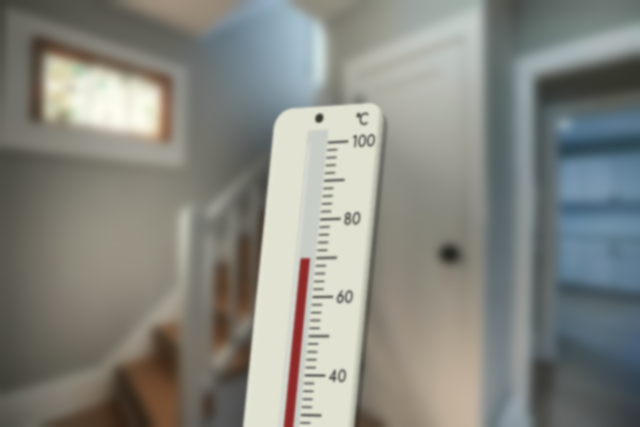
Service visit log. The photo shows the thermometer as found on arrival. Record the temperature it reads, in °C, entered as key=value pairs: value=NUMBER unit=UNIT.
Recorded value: value=70 unit=°C
